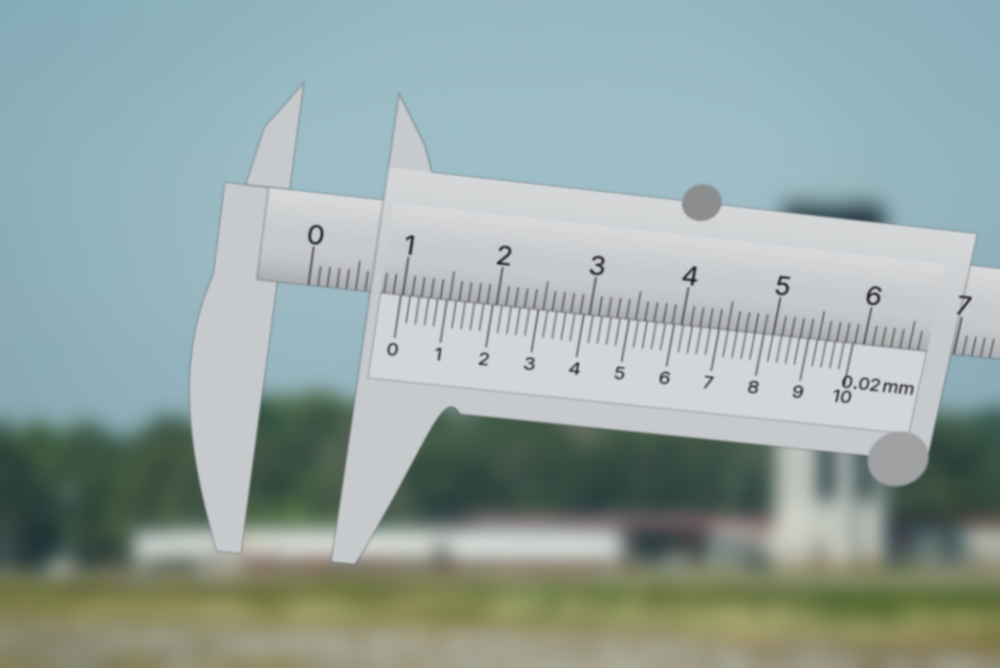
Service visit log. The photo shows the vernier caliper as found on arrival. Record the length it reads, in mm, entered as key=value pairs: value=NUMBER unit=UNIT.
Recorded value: value=9.8 unit=mm
